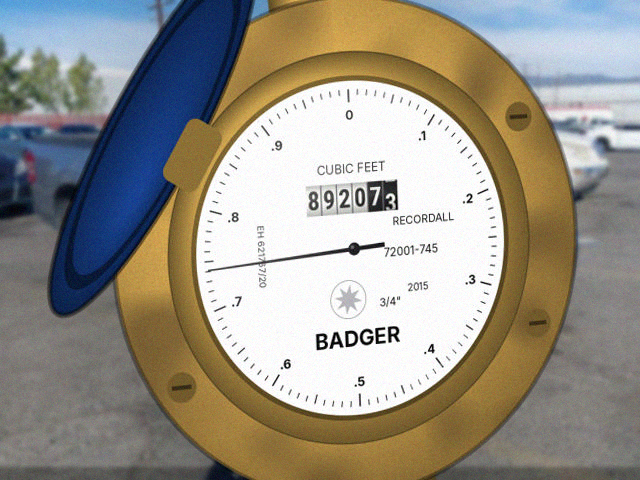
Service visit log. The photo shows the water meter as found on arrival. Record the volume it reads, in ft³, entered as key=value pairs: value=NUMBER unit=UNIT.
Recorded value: value=892072.74 unit=ft³
